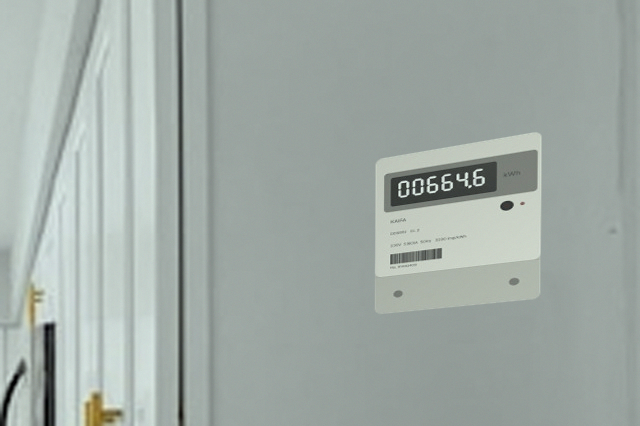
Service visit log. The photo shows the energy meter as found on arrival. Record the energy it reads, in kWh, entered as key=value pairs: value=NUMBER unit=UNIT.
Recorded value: value=664.6 unit=kWh
